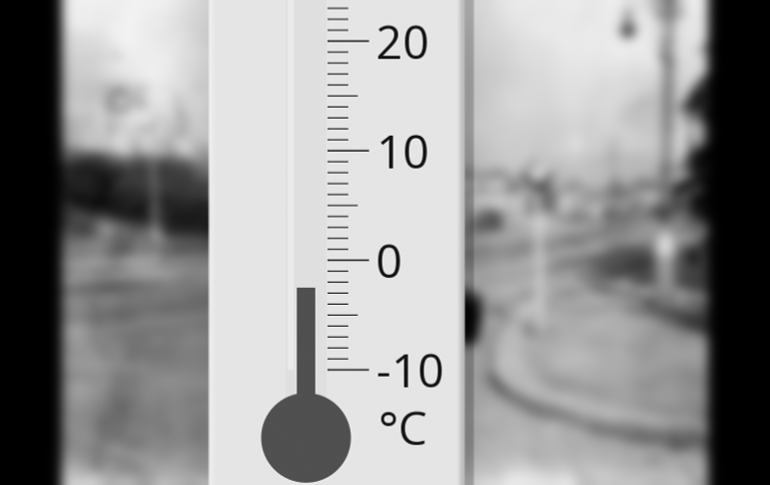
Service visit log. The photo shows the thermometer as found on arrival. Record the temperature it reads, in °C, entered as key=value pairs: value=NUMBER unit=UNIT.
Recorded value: value=-2.5 unit=°C
